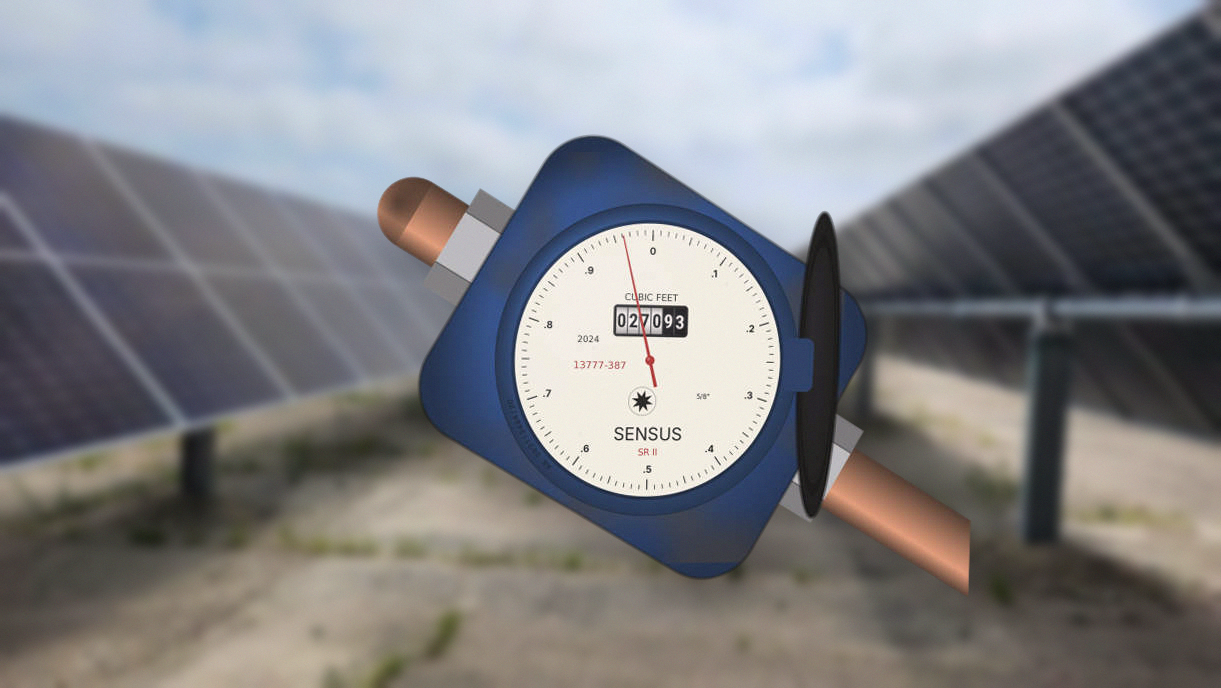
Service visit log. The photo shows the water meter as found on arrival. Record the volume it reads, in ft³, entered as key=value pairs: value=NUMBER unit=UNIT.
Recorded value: value=27092.96 unit=ft³
